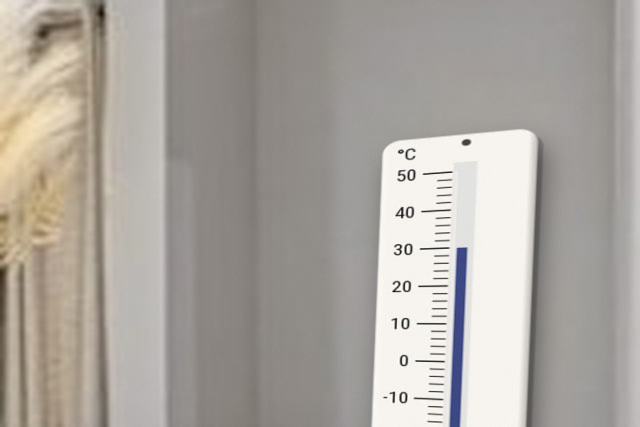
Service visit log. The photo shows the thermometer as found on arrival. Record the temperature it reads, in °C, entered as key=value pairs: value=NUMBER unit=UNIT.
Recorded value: value=30 unit=°C
